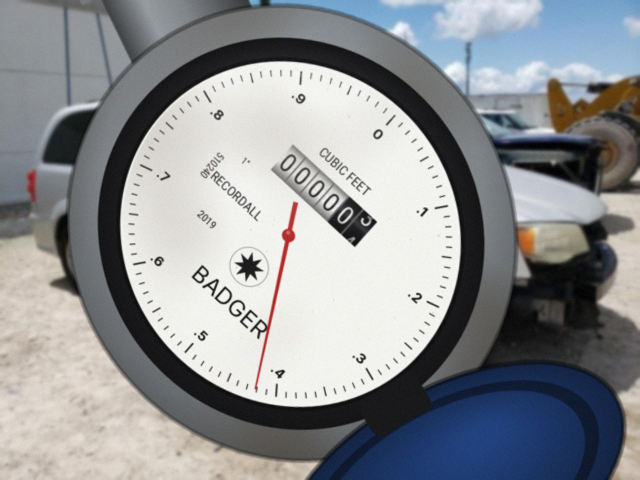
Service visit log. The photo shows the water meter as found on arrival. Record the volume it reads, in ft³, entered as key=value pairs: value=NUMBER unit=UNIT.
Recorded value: value=3.42 unit=ft³
